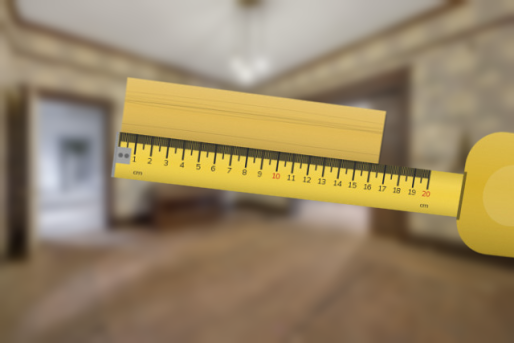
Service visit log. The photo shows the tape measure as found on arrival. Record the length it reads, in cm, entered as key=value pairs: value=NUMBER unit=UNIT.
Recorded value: value=16.5 unit=cm
